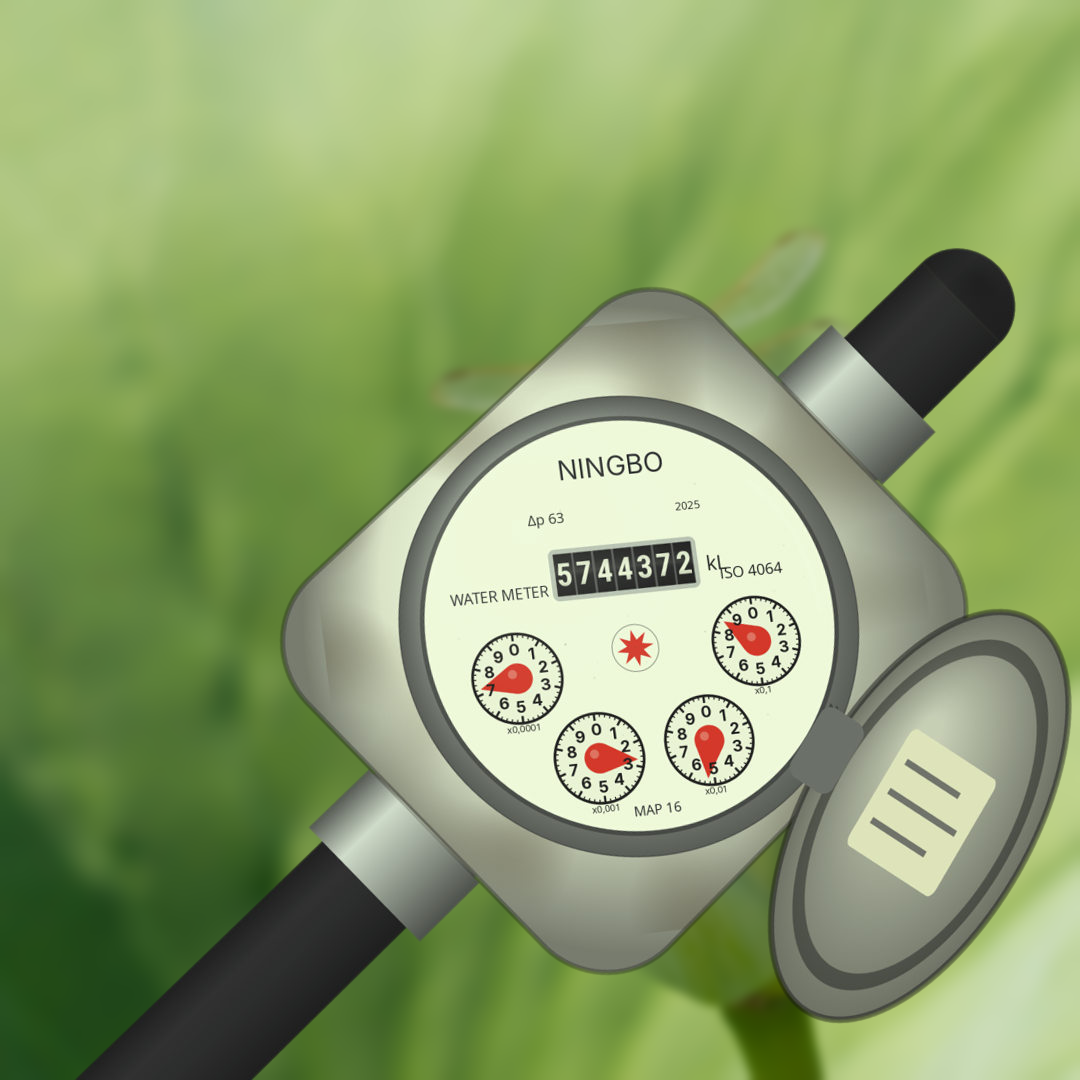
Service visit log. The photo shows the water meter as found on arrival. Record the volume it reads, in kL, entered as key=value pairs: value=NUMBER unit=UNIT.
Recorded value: value=5744372.8527 unit=kL
